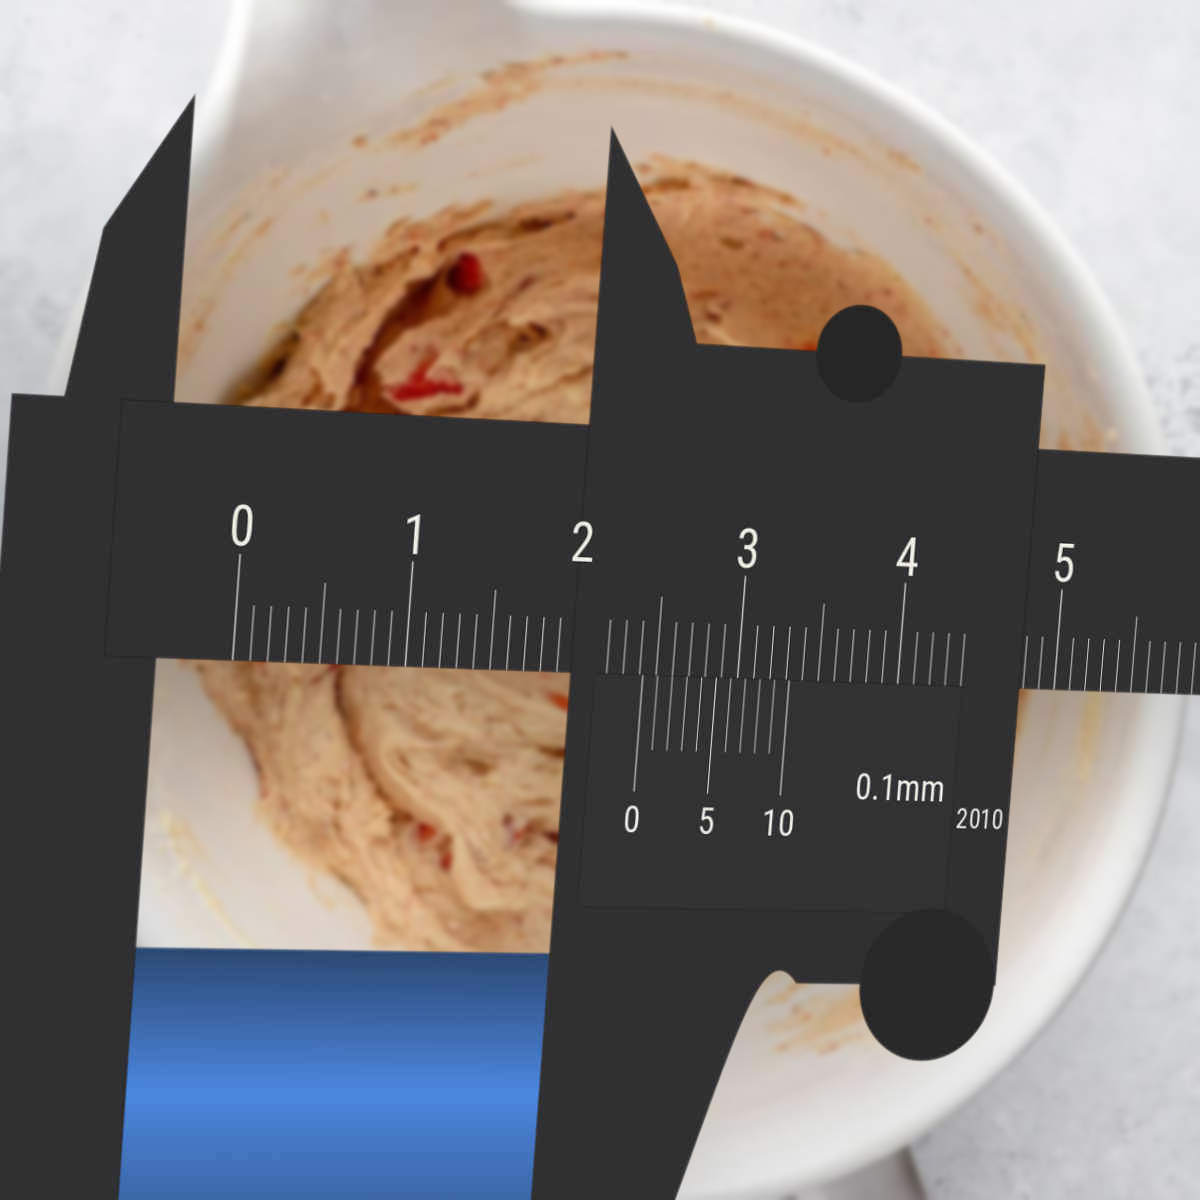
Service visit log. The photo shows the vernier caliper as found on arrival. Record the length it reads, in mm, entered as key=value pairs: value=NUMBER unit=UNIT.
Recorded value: value=24.2 unit=mm
